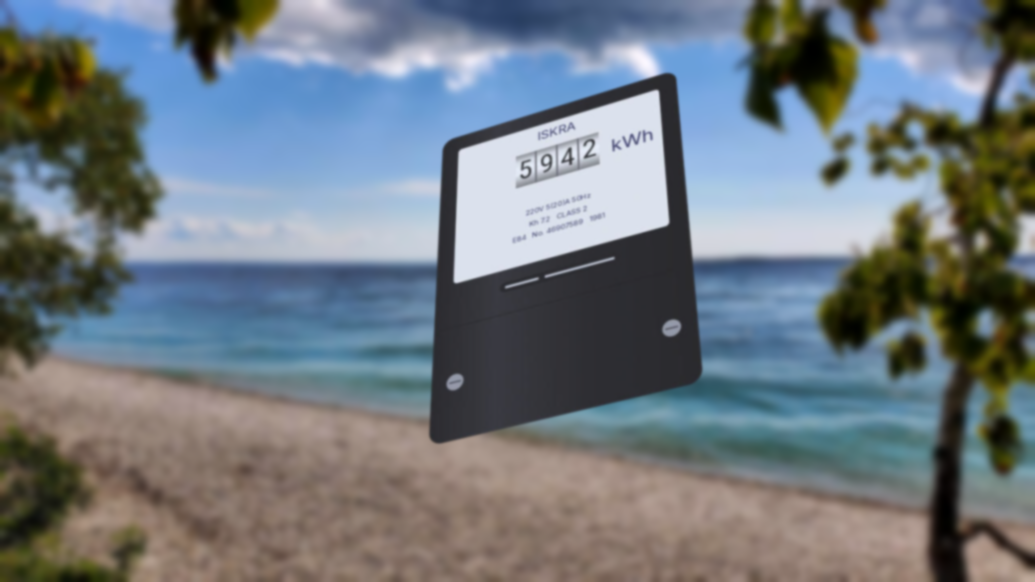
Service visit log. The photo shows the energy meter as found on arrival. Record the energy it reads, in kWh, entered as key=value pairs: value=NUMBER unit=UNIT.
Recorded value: value=5942 unit=kWh
